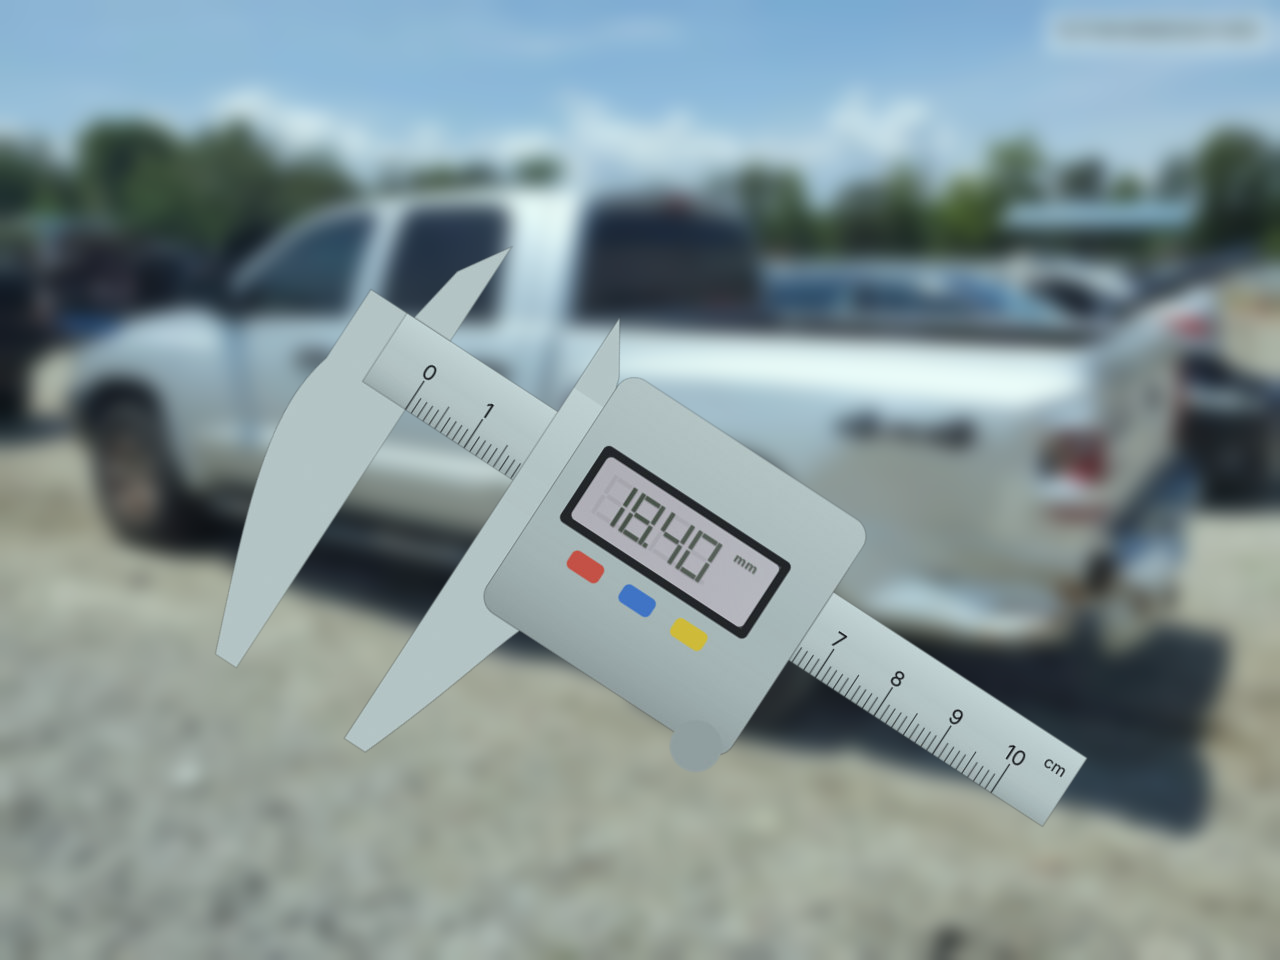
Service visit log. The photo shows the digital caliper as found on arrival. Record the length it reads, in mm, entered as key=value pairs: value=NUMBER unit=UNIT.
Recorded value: value=18.40 unit=mm
